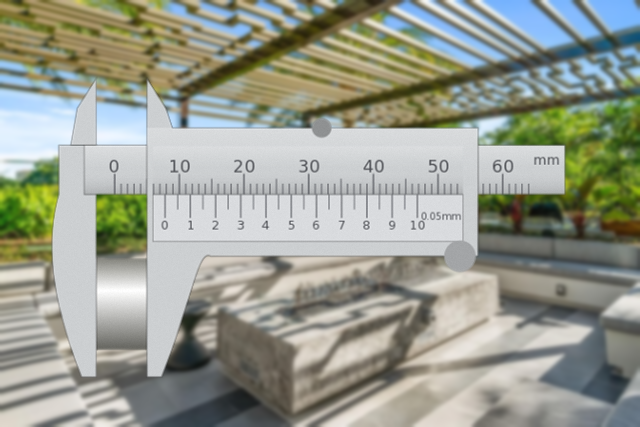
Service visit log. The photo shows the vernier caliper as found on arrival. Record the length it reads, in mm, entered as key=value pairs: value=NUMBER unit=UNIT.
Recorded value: value=7.8 unit=mm
